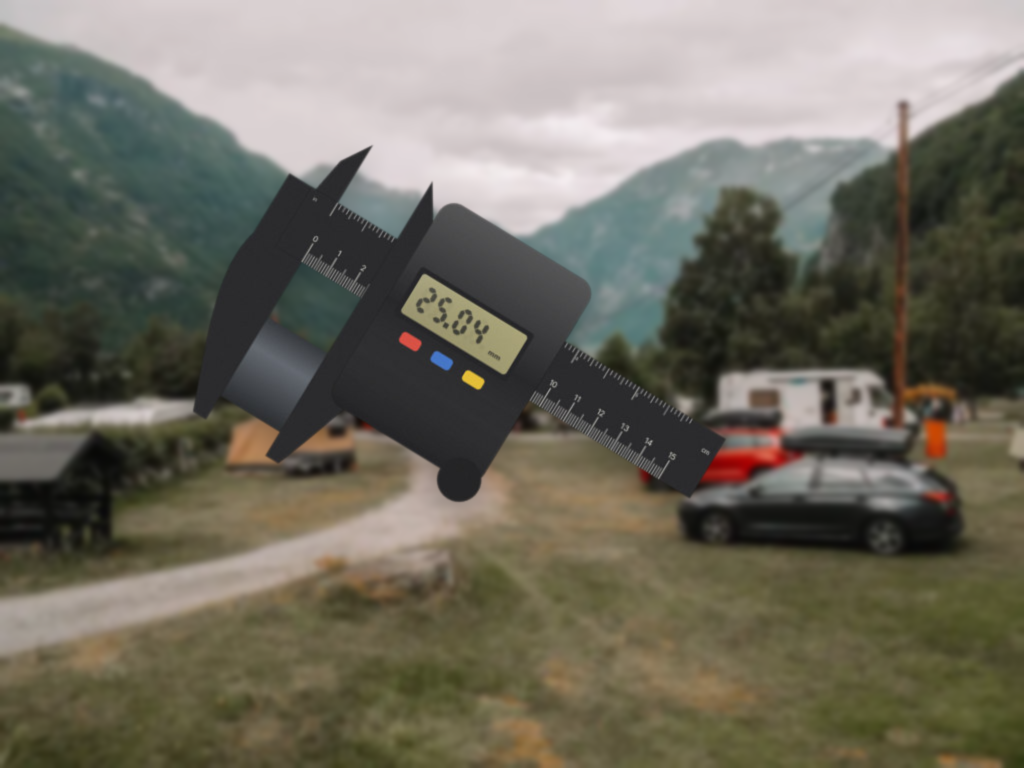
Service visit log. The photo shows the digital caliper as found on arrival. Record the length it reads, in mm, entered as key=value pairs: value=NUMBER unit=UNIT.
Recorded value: value=25.04 unit=mm
